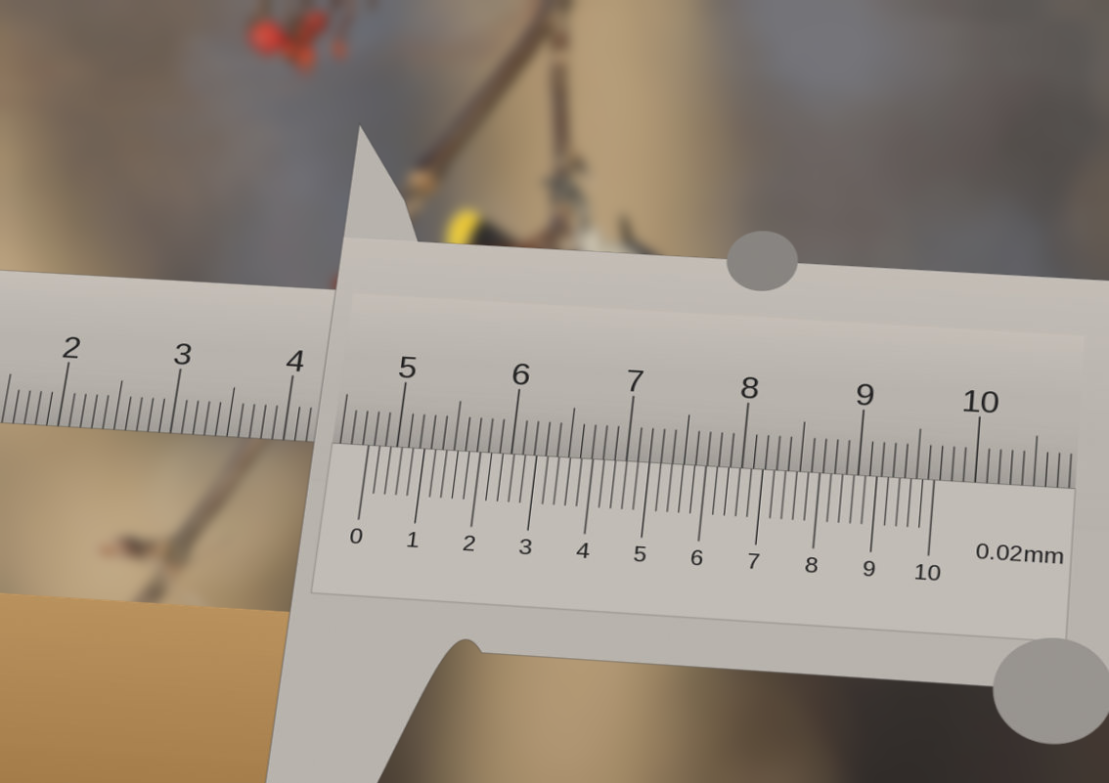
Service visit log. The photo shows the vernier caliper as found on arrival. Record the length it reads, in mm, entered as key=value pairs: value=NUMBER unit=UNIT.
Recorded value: value=47.5 unit=mm
